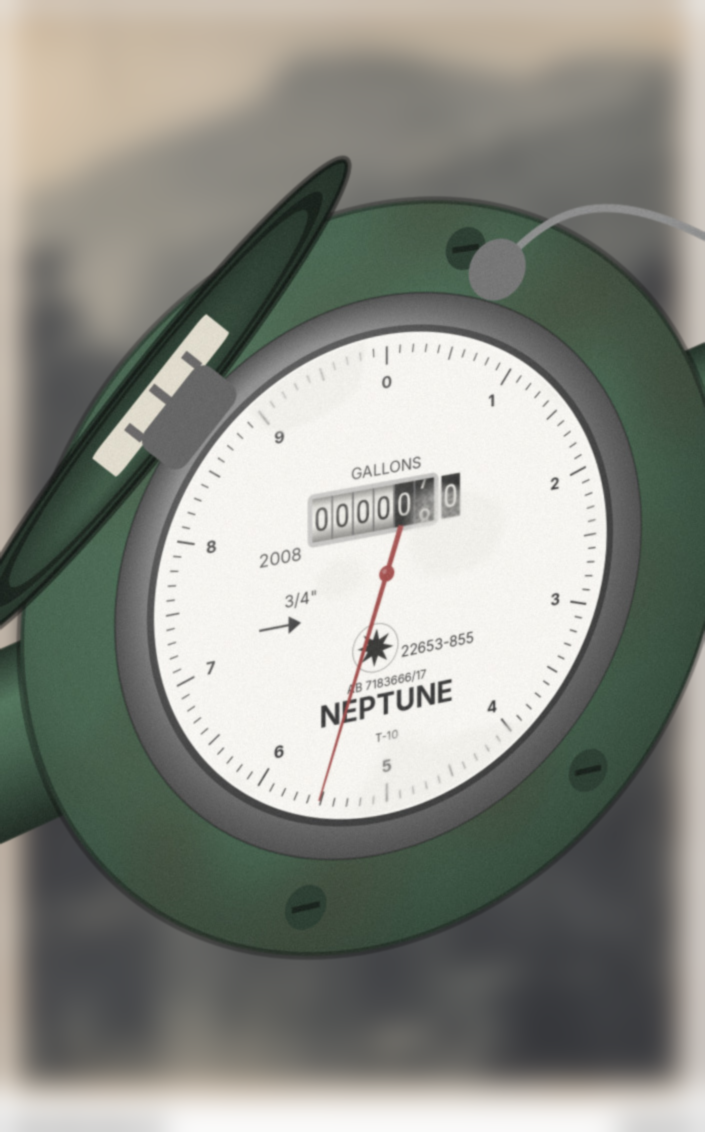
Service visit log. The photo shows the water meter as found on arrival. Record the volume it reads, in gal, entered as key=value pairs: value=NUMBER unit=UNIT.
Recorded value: value=75.5 unit=gal
